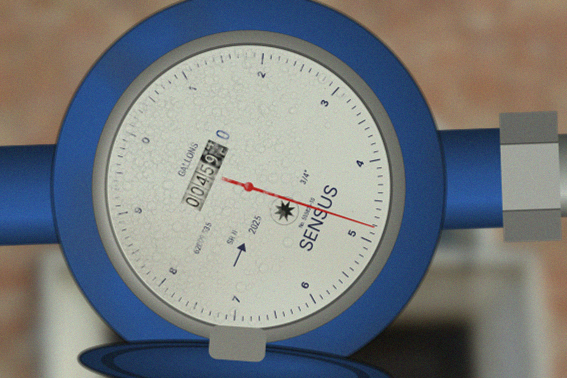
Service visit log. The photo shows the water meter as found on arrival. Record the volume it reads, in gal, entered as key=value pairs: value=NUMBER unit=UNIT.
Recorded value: value=45944.8 unit=gal
